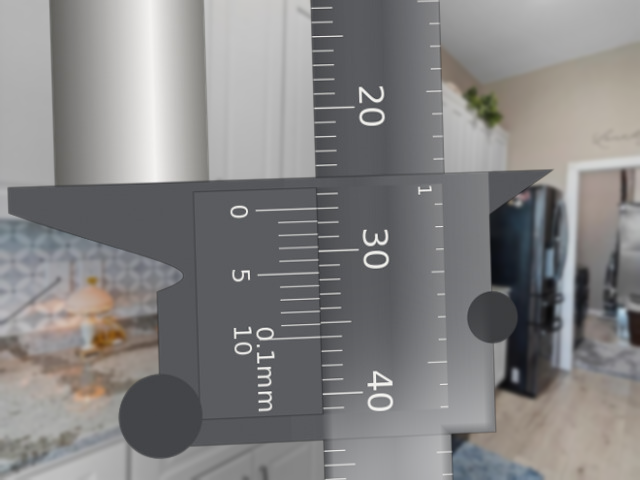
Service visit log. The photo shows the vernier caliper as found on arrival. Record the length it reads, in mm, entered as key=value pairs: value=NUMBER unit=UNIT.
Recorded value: value=27.0 unit=mm
